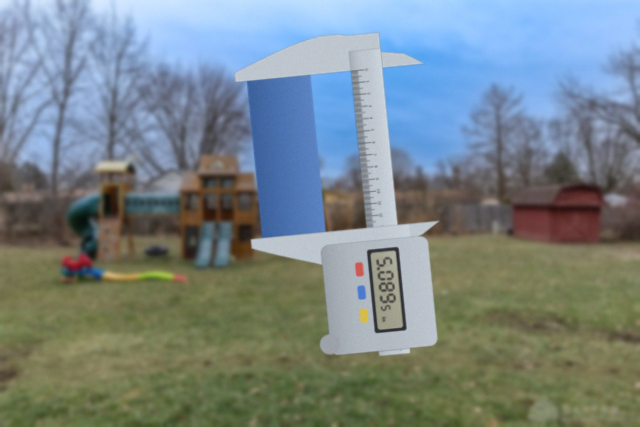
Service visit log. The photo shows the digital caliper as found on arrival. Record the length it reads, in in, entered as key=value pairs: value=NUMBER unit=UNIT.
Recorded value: value=5.0895 unit=in
